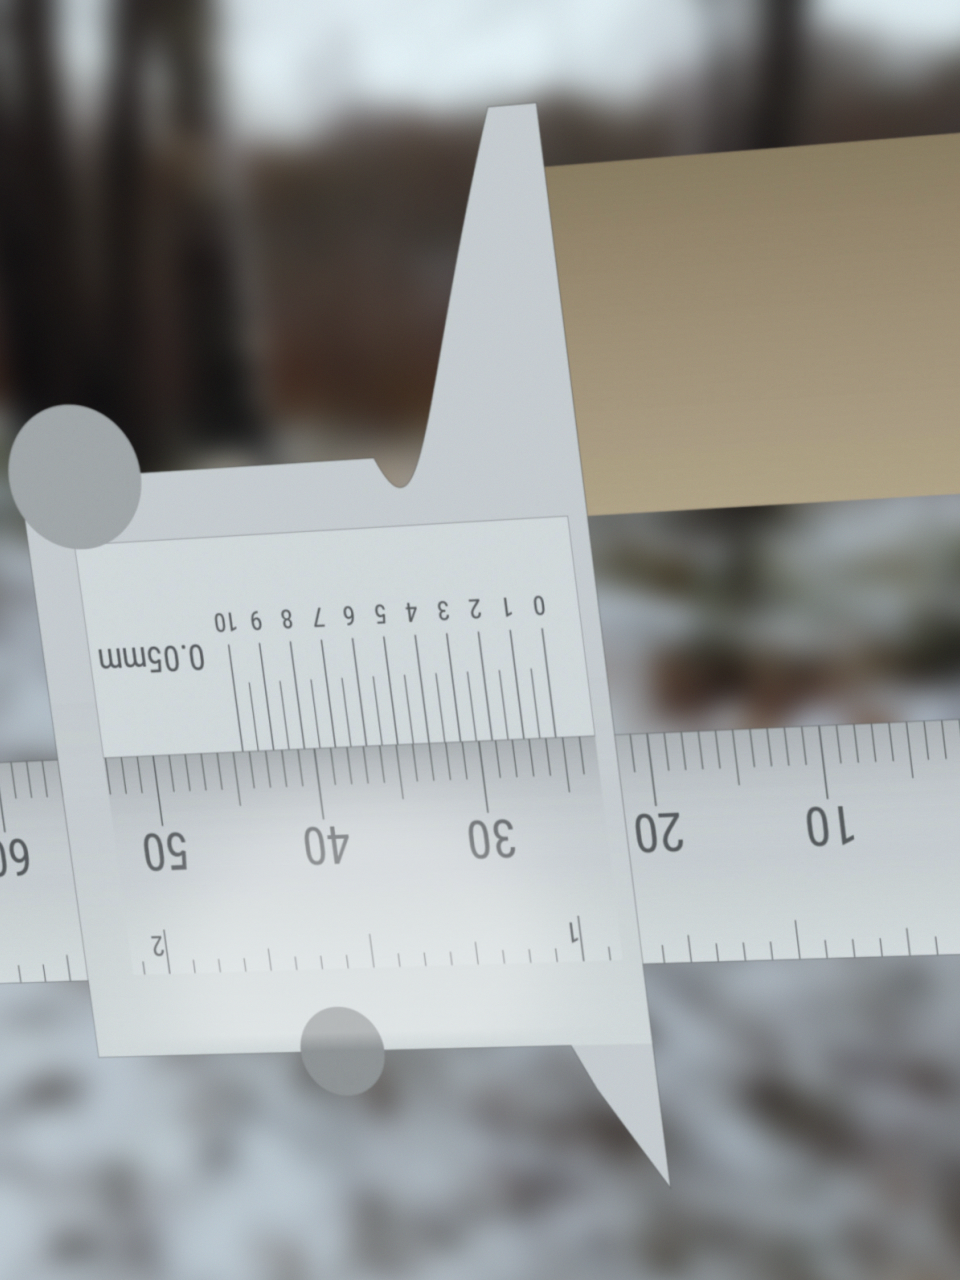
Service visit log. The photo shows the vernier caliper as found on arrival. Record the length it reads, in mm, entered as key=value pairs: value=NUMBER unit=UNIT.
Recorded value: value=25.4 unit=mm
